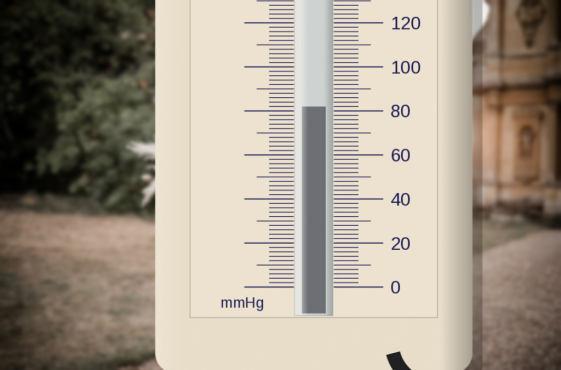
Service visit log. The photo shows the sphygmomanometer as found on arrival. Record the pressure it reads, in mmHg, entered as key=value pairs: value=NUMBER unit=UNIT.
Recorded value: value=82 unit=mmHg
